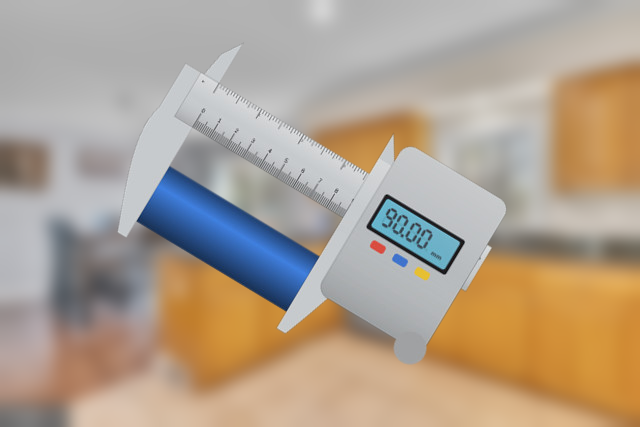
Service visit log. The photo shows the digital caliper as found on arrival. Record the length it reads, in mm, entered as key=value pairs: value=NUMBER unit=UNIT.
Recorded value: value=90.00 unit=mm
